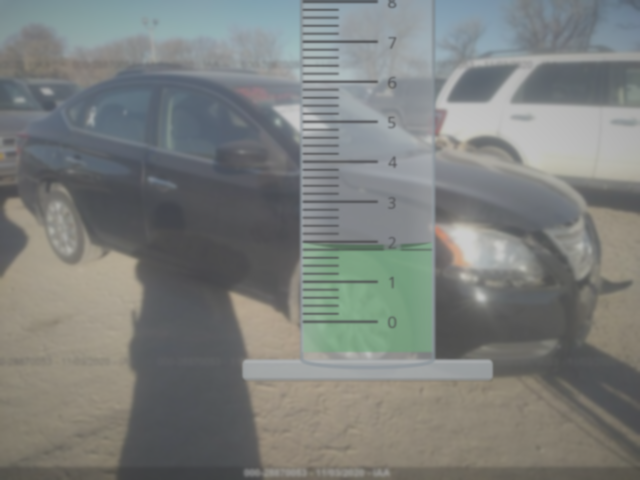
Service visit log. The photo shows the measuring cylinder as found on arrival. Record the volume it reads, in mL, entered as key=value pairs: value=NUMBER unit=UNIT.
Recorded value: value=1.8 unit=mL
